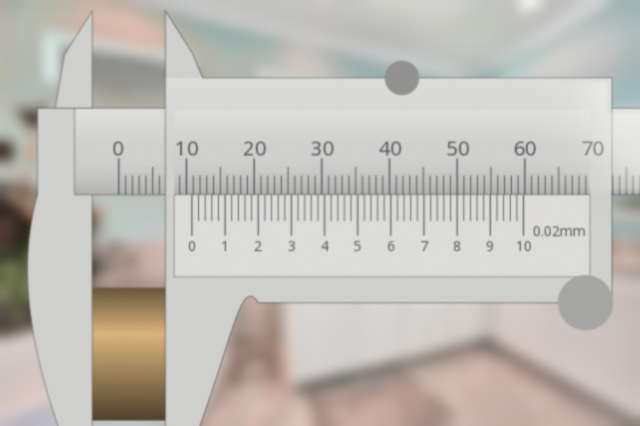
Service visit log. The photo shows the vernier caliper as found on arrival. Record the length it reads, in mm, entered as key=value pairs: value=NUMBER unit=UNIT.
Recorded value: value=10.8 unit=mm
